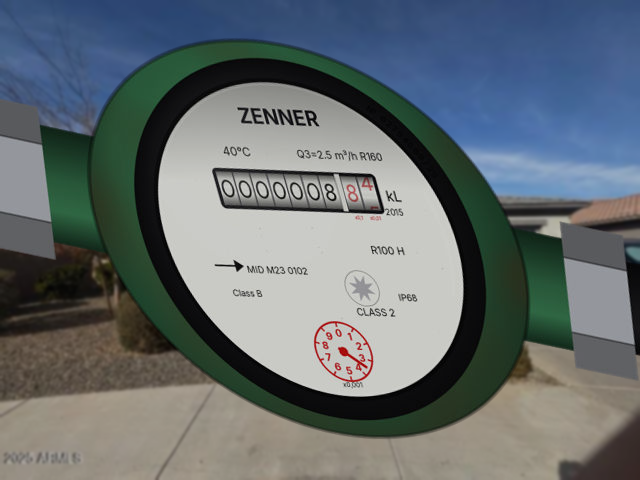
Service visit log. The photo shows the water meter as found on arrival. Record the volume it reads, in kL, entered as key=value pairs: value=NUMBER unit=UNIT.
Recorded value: value=8.843 unit=kL
